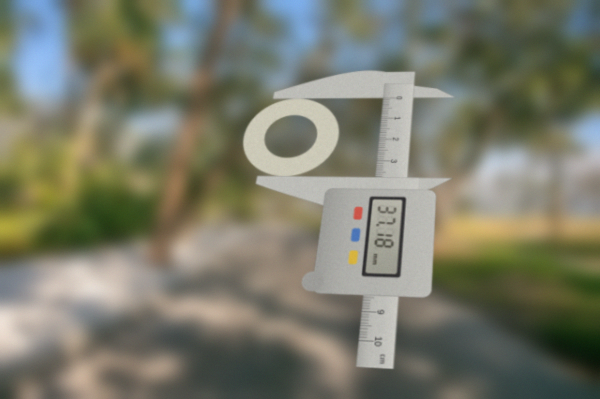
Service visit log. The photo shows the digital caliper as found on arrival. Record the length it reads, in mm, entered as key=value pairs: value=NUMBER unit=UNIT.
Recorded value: value=37.18 unit=mm
